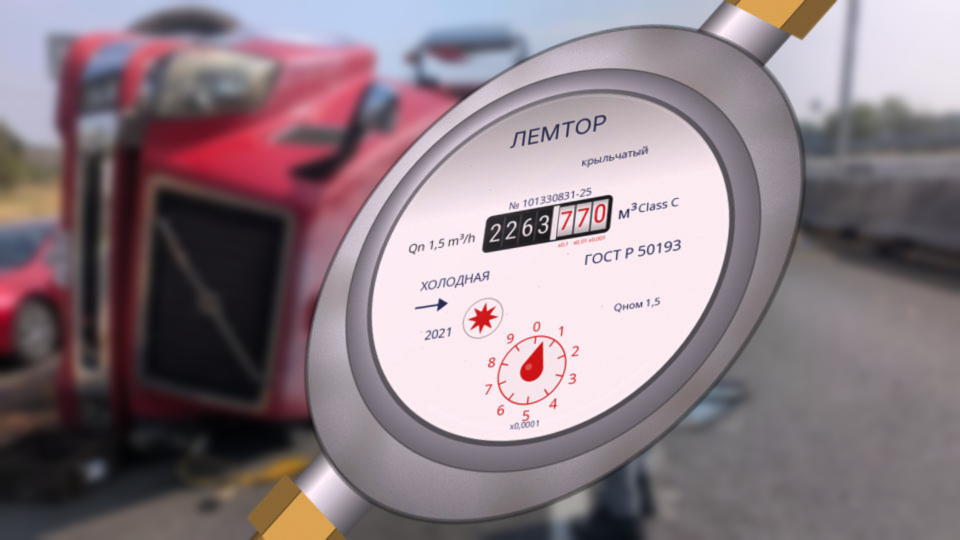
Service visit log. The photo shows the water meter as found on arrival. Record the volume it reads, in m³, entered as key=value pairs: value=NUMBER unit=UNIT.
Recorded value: value=2263.7700 unit=m³
